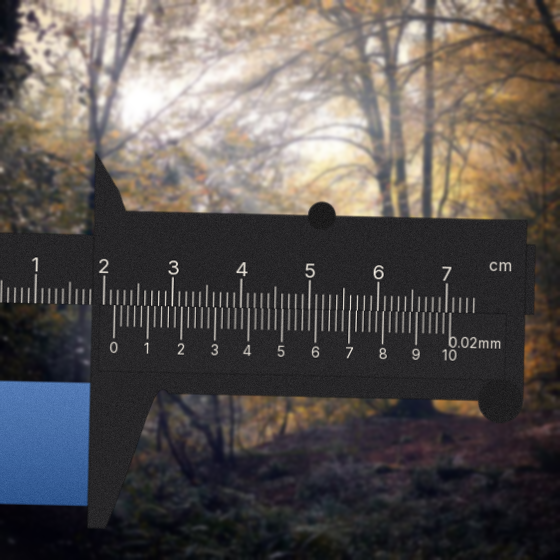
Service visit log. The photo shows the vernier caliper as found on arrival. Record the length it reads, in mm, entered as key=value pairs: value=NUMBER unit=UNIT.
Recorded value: value=21.6 unit=mm
